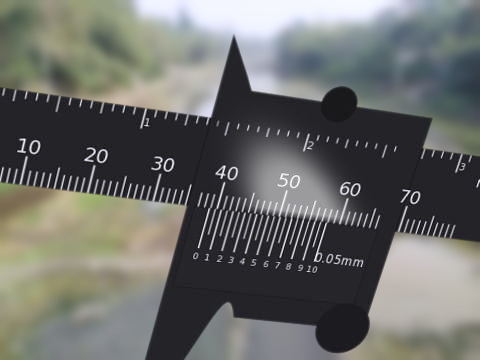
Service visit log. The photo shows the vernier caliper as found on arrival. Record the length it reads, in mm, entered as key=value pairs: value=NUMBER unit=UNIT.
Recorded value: value=38.8 unit=mm
